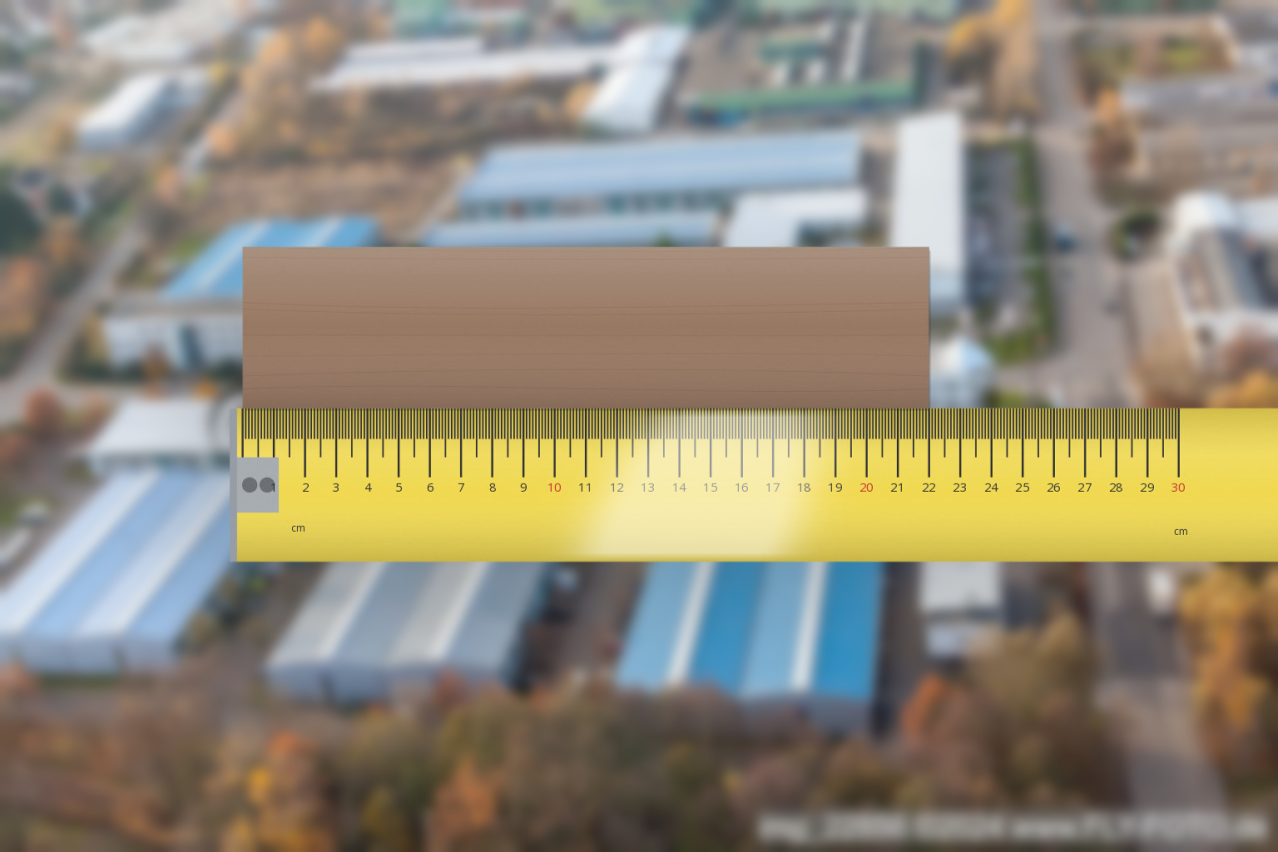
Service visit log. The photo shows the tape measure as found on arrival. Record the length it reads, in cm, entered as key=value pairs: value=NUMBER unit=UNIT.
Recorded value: value=22 unit=cm
